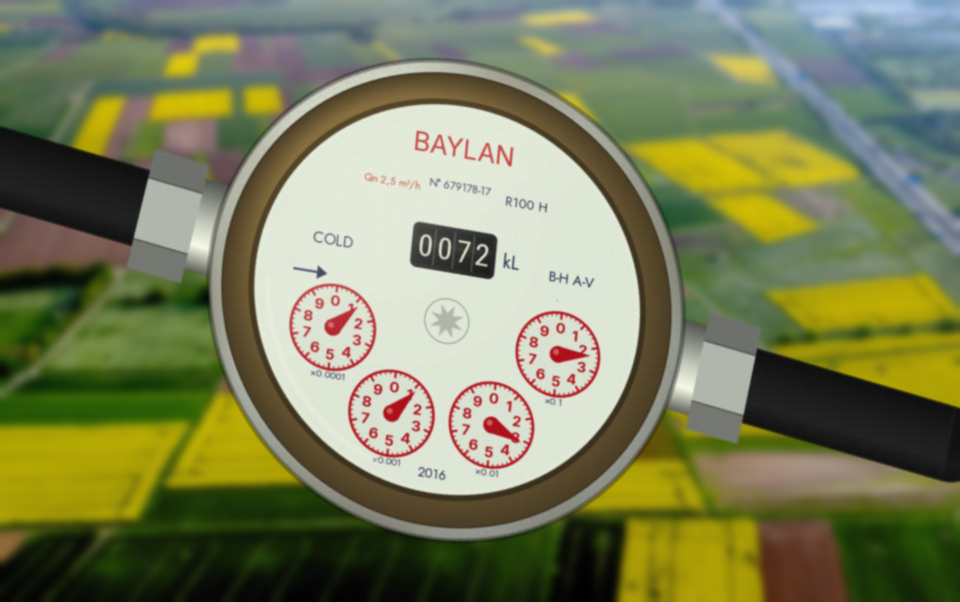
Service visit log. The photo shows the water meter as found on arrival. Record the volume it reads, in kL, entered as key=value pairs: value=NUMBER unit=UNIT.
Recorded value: value=72.2311 unit=kL
